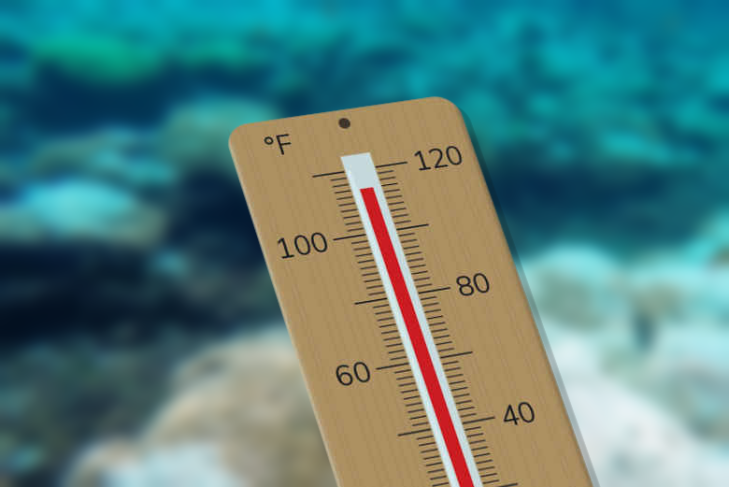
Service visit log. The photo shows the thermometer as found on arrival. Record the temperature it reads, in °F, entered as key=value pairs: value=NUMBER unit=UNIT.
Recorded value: value=114 unit=°F
